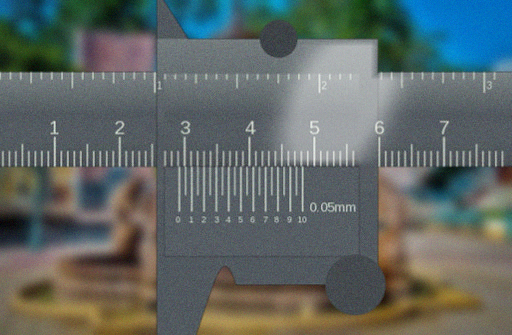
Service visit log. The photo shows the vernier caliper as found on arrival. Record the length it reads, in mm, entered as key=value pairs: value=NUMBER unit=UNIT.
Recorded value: value=29.2 unit=mm
